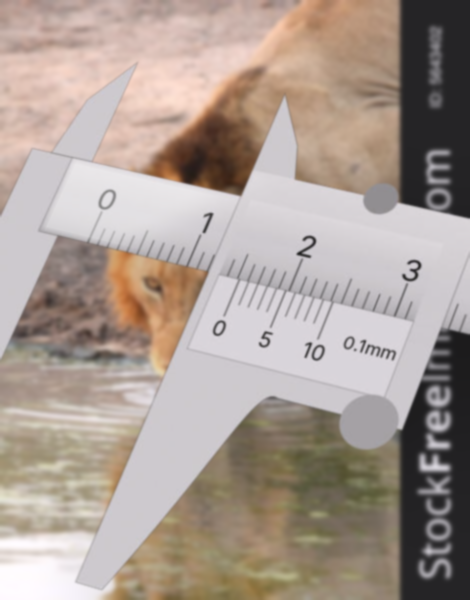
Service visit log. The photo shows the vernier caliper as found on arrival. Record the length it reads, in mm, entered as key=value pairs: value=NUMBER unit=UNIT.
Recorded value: value=15.2 unit=mm
